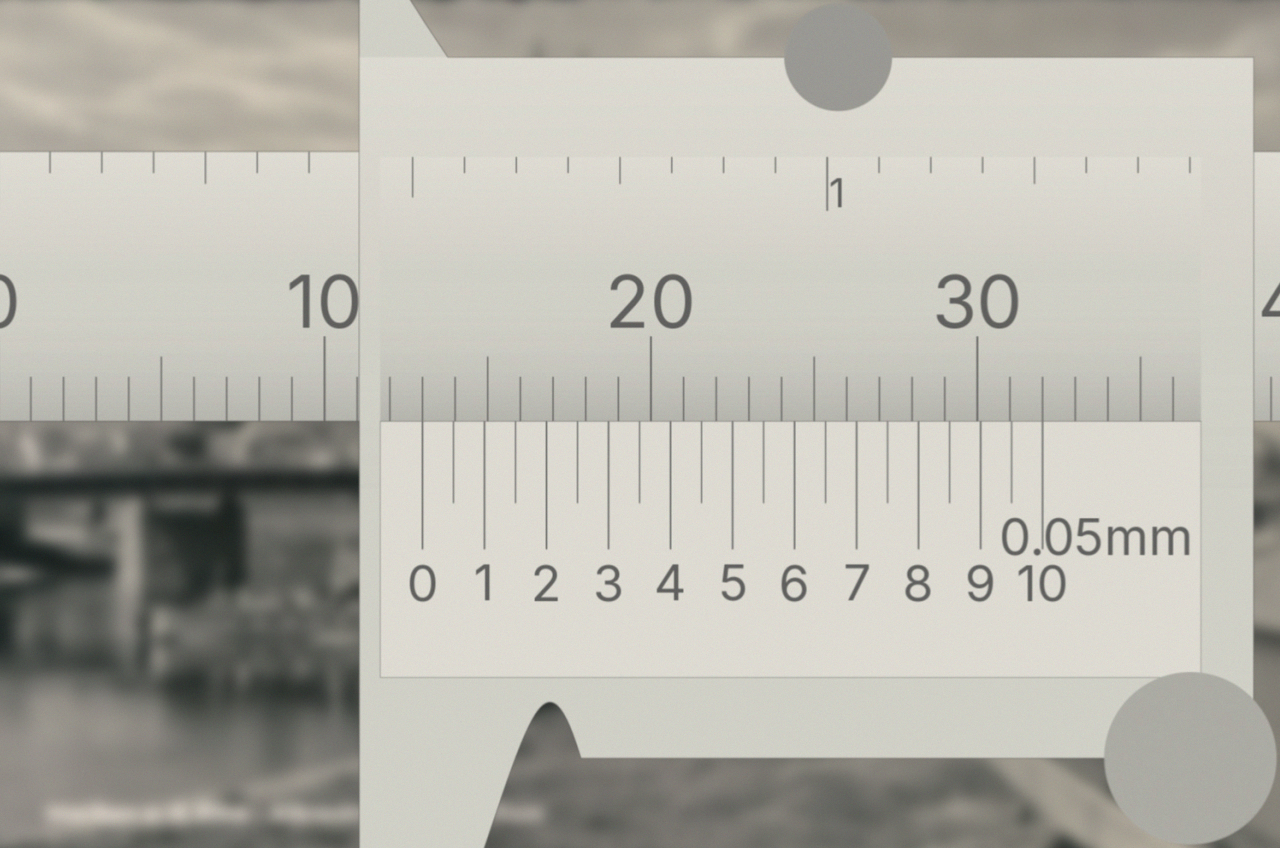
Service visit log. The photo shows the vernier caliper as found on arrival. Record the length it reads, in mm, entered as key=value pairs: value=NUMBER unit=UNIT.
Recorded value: value=13.00 unit=mm
